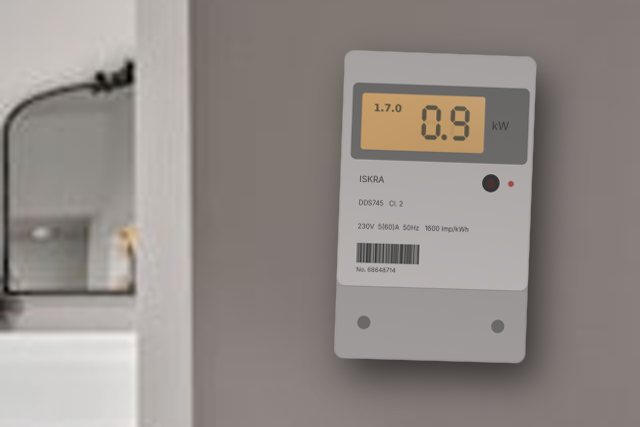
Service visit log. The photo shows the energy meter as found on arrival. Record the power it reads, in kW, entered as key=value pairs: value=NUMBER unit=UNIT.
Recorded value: value=0.9 unit=kW
